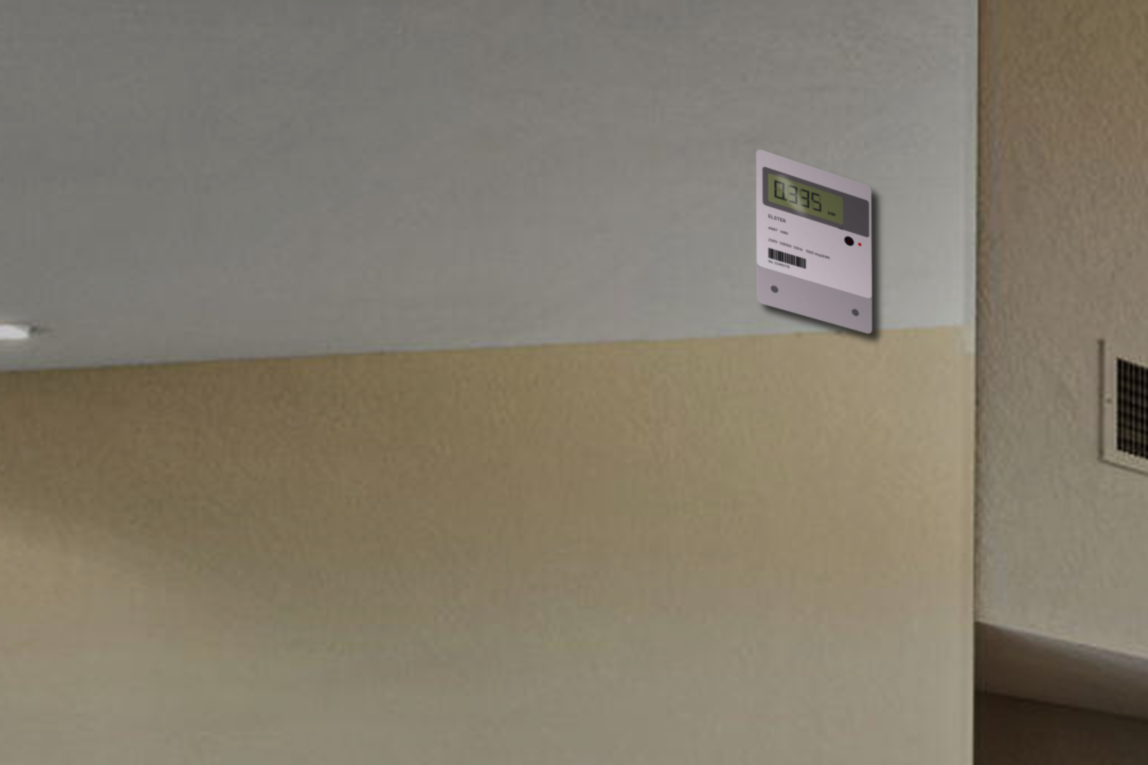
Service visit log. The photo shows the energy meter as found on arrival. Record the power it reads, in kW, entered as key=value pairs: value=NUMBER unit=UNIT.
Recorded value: value=0.335 unit=kW
